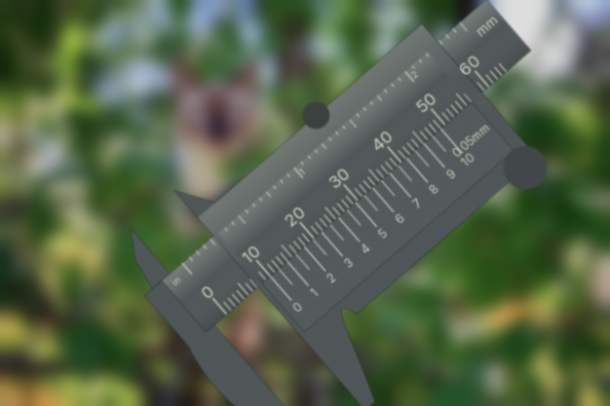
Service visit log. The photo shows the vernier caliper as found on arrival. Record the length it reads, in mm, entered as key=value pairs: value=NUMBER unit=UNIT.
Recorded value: value=10.0 unit=mm
